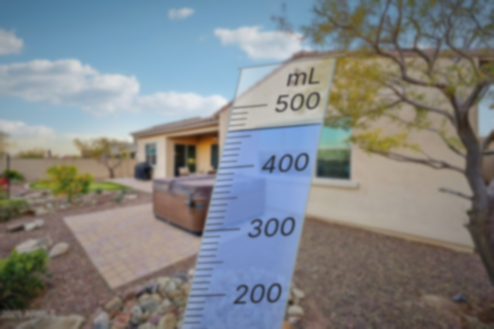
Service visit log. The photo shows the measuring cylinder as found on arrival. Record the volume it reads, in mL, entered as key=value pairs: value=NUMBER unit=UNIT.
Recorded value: value=460 unit=mL
